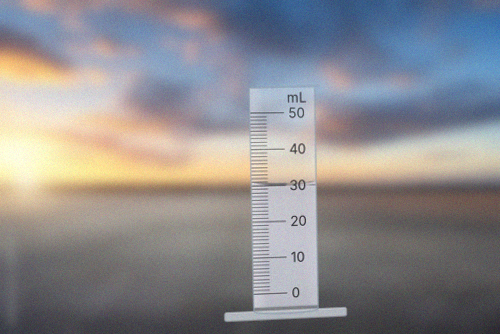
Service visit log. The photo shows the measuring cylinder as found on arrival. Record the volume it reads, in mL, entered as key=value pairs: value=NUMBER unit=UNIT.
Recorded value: value=30 unit=mL
